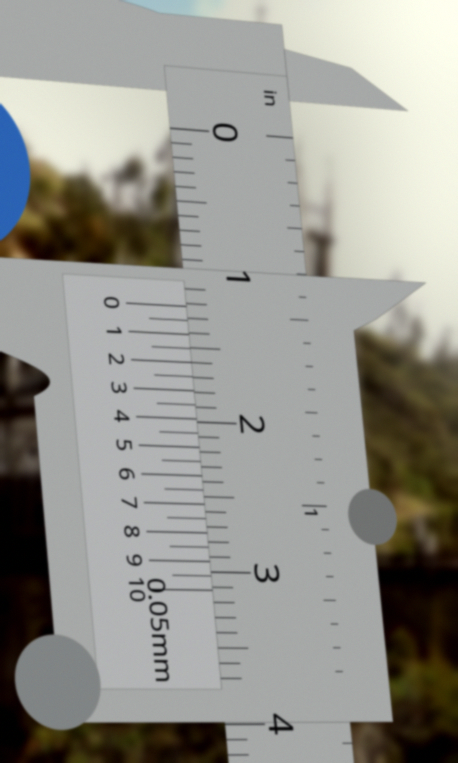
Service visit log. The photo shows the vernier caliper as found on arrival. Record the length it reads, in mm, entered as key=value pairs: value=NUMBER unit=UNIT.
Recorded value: value=12.2 unit=mm
